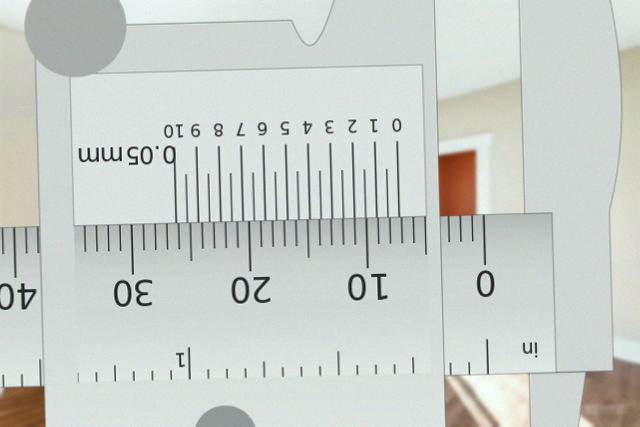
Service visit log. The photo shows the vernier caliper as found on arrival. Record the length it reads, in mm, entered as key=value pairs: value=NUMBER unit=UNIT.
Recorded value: value=7.2 unit=mm
